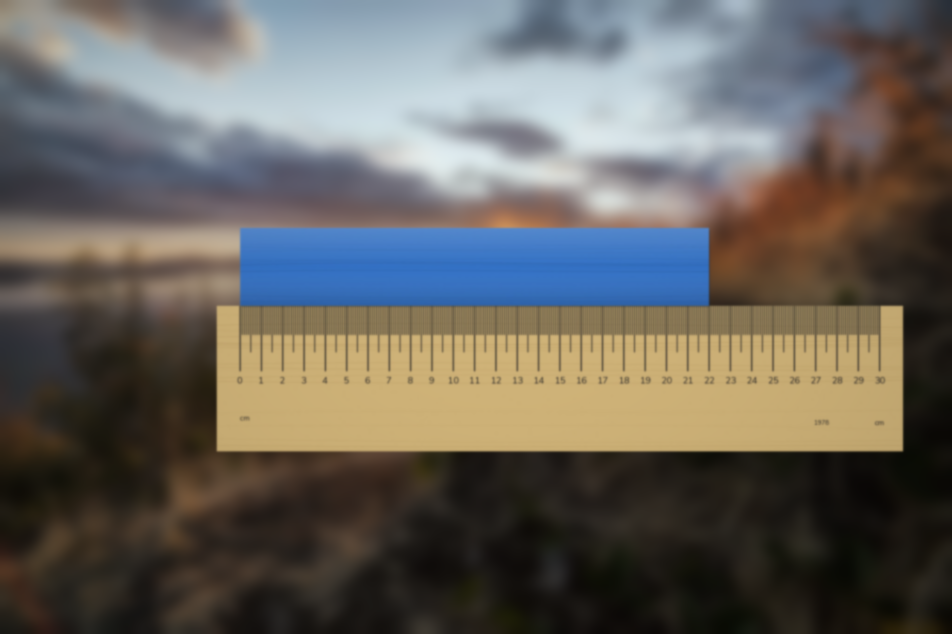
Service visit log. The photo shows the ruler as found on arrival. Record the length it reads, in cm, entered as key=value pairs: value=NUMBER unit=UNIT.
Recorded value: value=22 unit=cm
